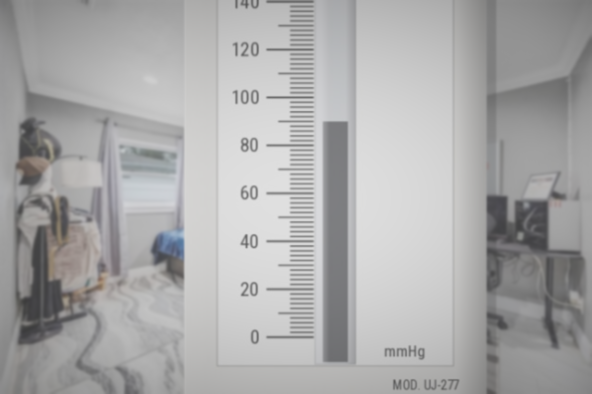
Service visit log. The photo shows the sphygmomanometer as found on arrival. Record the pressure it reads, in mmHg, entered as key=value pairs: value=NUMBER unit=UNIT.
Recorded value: value=90 unit=mmHg
